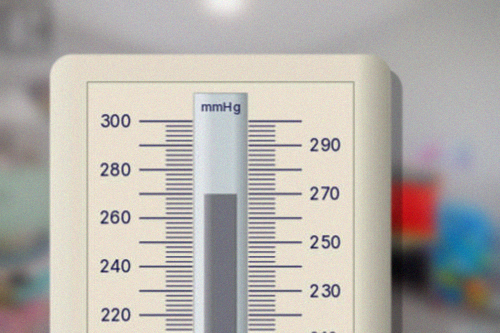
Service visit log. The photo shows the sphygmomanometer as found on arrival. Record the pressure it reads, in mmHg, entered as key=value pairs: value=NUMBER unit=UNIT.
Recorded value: value=270 unit=mmHg
